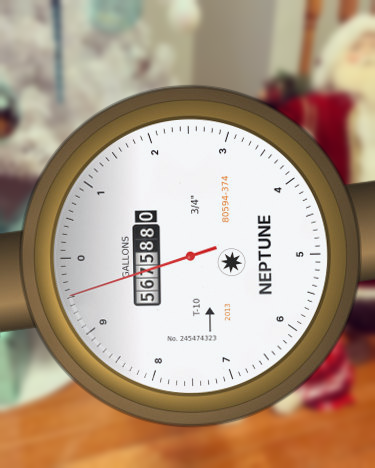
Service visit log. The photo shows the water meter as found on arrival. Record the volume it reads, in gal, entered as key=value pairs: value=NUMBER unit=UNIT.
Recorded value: value=5675879.5 unit=gal
